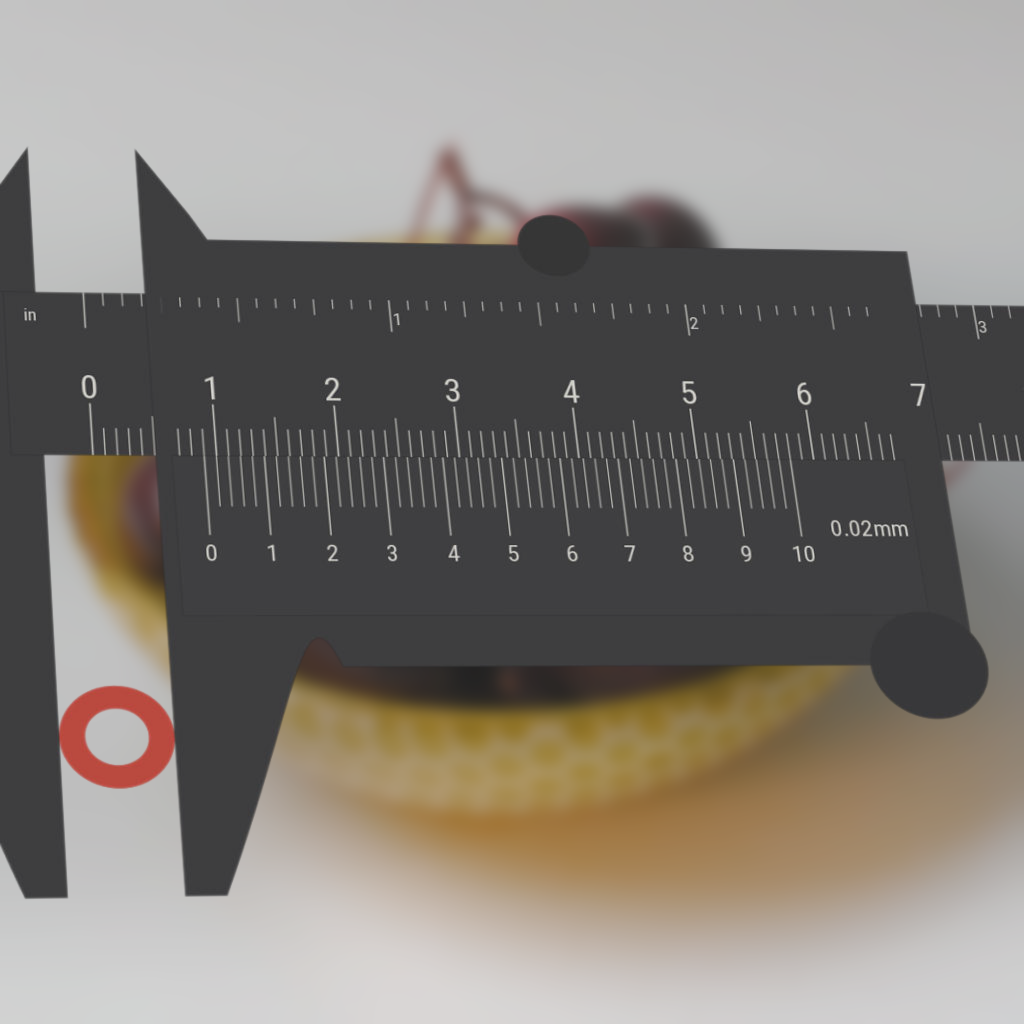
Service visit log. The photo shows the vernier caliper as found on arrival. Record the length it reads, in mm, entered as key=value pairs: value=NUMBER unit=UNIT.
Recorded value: value=9.0 unit=mm
